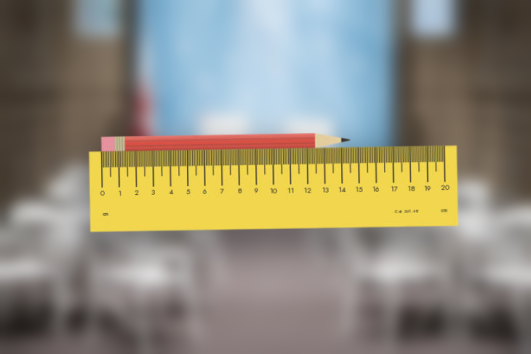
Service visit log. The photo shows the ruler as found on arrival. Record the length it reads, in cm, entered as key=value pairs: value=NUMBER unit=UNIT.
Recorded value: value=14.5 unit=cm
